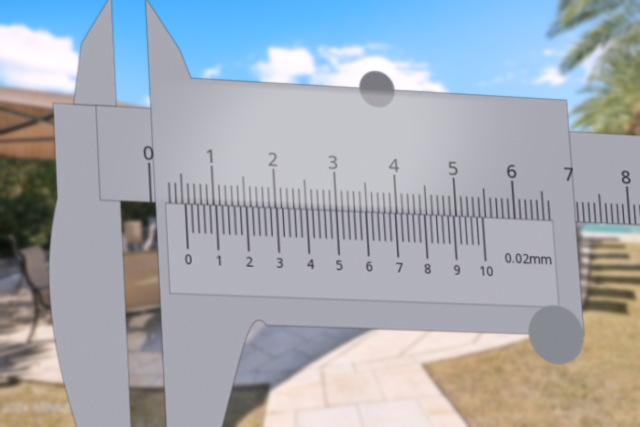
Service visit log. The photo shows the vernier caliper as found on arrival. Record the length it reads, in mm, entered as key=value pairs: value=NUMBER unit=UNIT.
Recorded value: value=5.5 unit=mm
